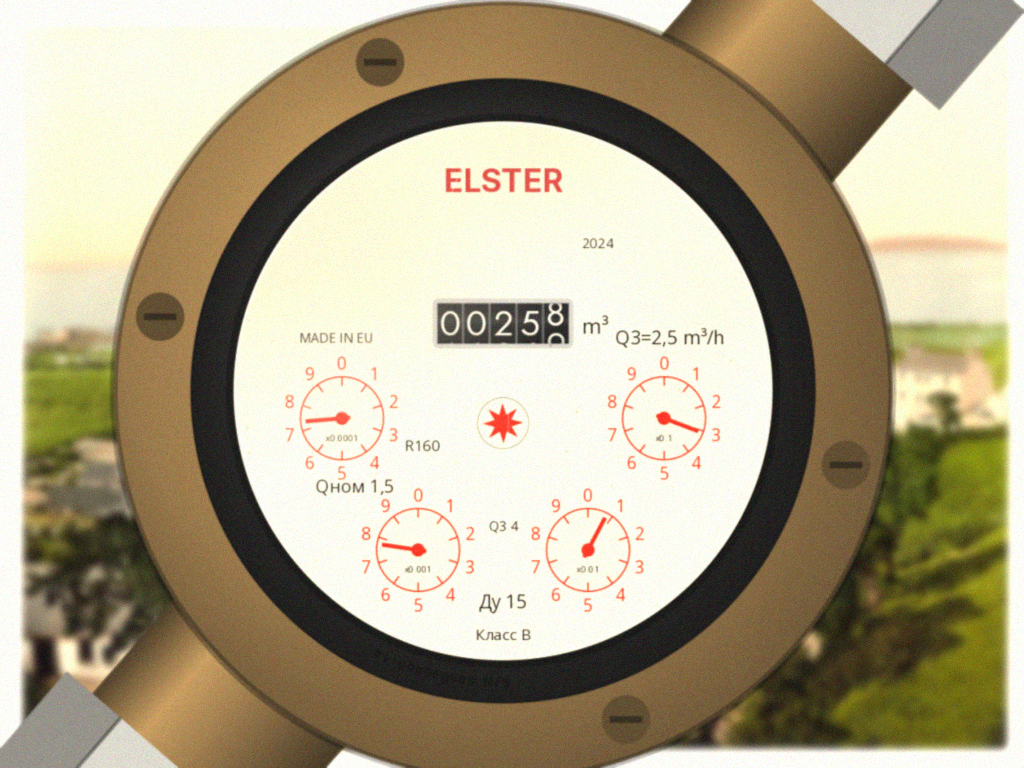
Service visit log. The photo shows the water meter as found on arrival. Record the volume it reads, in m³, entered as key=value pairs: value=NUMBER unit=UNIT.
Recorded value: value=258.3077 unit=m³
